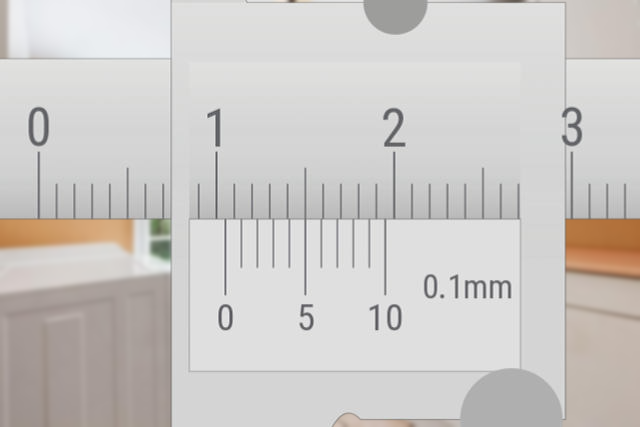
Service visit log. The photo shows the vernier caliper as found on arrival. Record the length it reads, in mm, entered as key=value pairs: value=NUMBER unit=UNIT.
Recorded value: value=10.5 unit=mm
